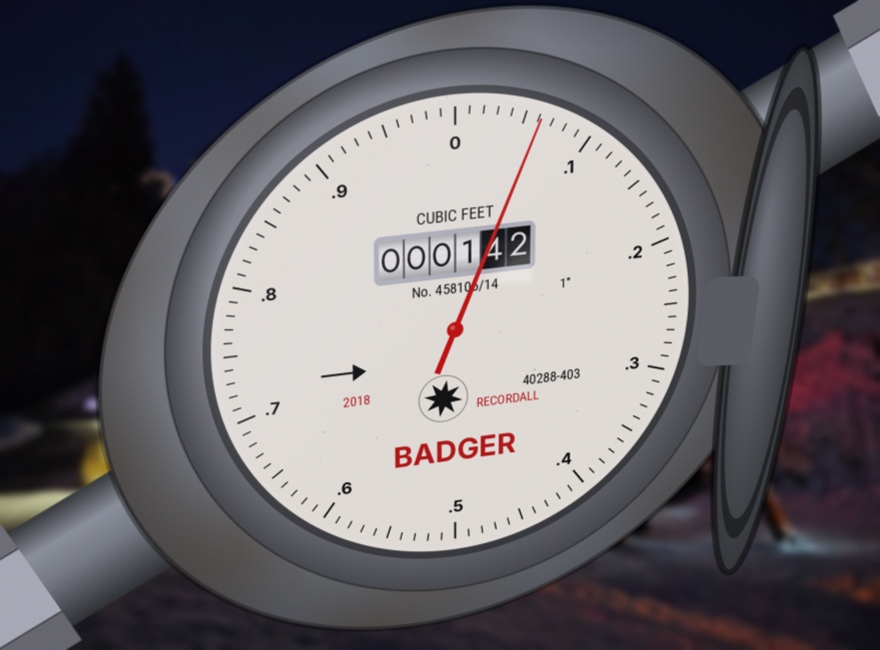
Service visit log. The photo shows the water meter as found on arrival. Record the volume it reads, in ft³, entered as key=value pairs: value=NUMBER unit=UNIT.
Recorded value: value=142.06 unit=ft³
